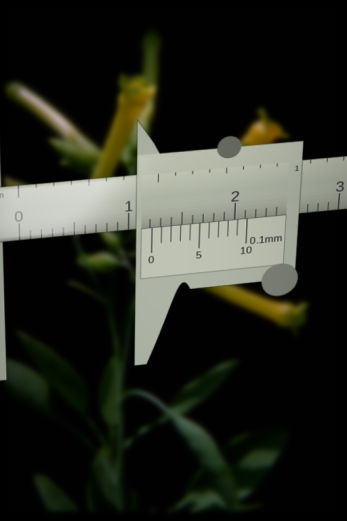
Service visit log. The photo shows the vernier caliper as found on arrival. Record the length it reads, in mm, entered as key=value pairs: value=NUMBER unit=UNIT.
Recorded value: value=12.2 unit=mm
